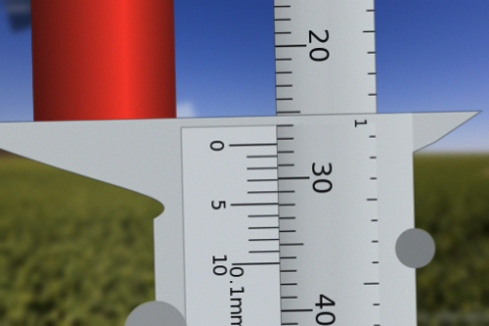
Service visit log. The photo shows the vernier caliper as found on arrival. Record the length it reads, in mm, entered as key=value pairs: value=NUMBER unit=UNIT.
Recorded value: value=27.4 unit=mm
